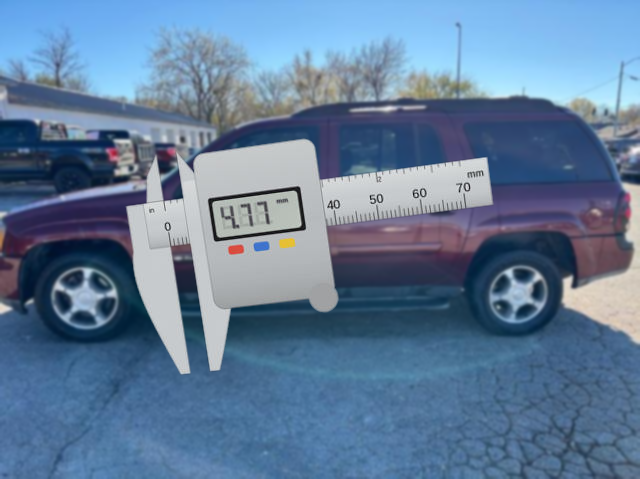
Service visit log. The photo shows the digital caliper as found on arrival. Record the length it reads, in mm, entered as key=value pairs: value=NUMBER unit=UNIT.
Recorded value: value=4.77 unit=mm
